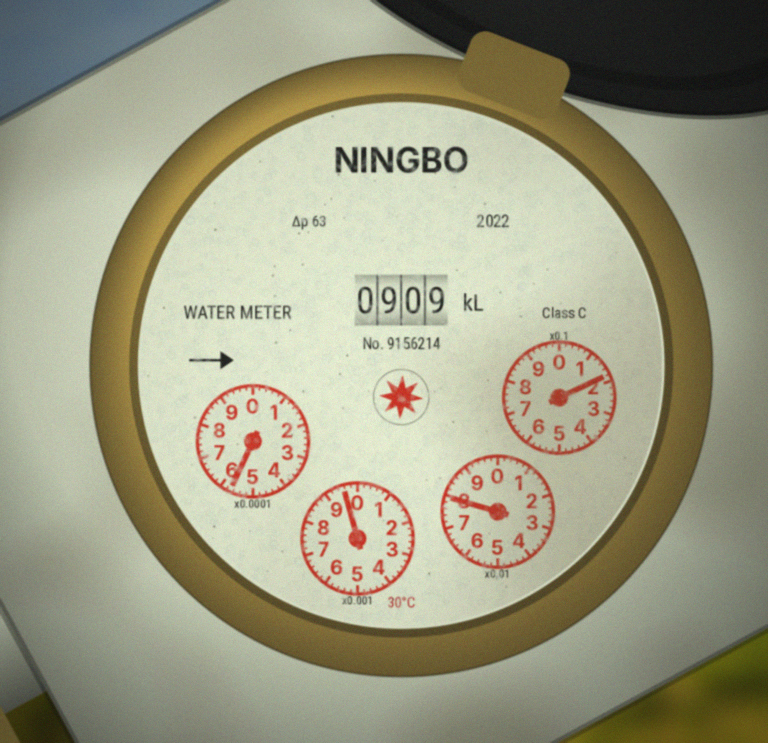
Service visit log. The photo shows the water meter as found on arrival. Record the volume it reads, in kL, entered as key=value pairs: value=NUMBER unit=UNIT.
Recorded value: value=909.1795 unit=kL
